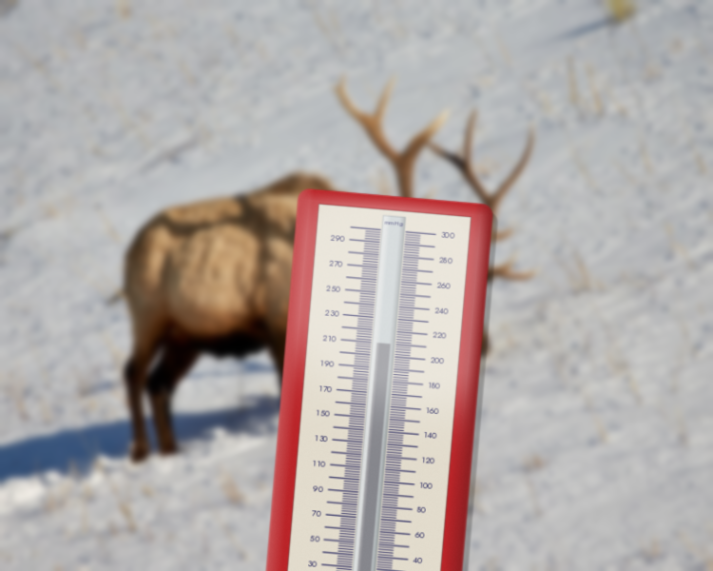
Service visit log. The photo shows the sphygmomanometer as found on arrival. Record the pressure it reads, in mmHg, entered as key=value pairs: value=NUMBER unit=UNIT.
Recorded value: value=210 unit=mmHg
